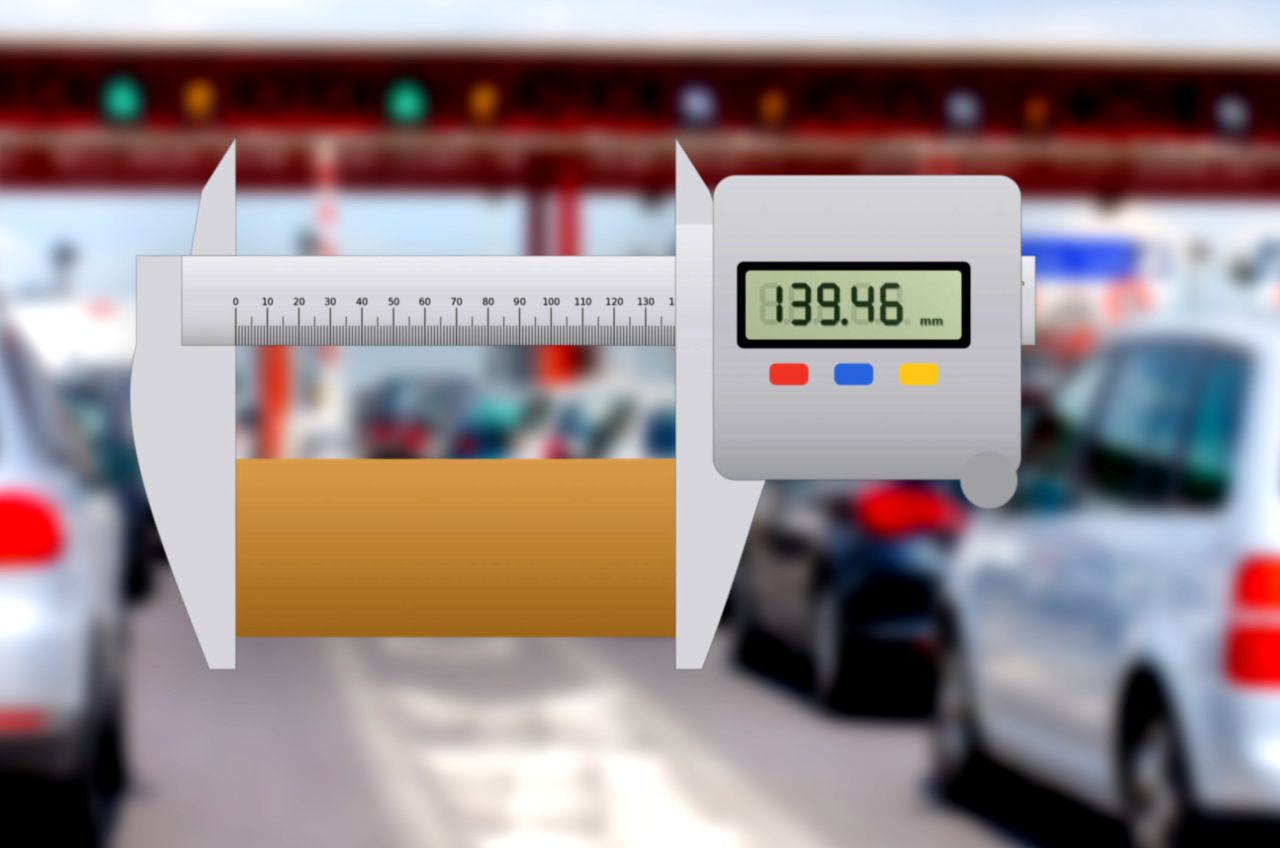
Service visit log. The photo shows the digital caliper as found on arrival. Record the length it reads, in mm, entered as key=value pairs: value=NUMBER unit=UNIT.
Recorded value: value=139.46 unit=mm
